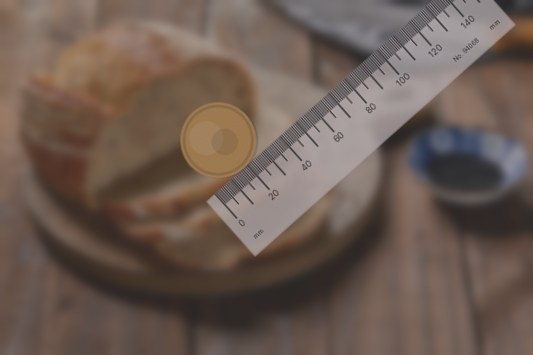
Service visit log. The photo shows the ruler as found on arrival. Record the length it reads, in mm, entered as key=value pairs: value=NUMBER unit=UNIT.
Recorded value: value=35 unit=mm
